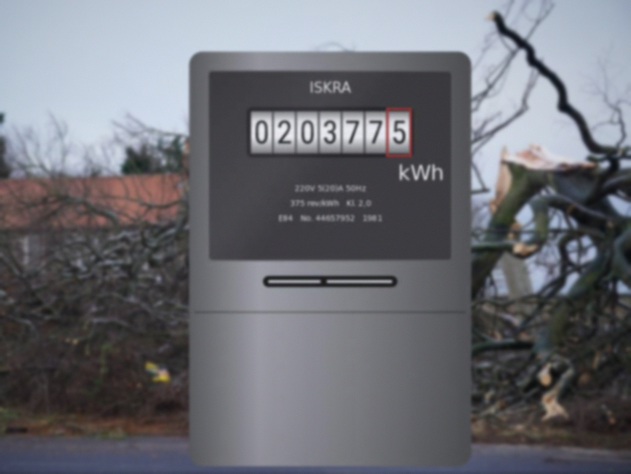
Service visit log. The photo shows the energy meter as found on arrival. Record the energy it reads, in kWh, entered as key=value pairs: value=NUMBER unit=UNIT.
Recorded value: value=20377.5 unit=kWh
